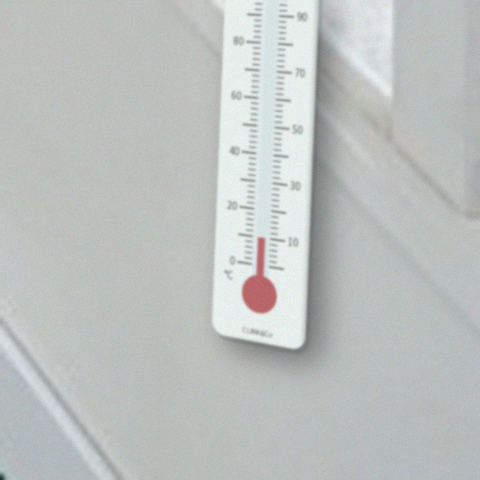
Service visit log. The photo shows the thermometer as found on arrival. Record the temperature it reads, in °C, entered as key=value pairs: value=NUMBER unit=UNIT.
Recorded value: value=10 unit=°C
